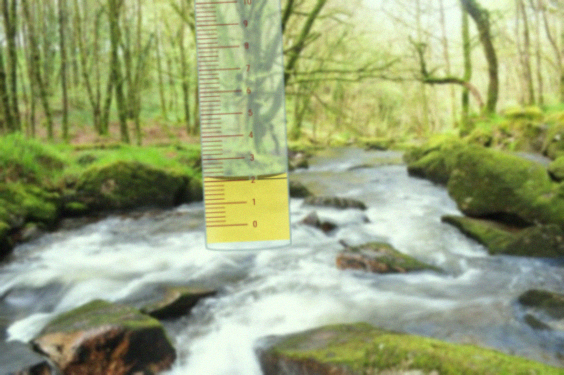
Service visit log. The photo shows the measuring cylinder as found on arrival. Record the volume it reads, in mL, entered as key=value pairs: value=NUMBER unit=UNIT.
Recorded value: value=2 unit=mL
